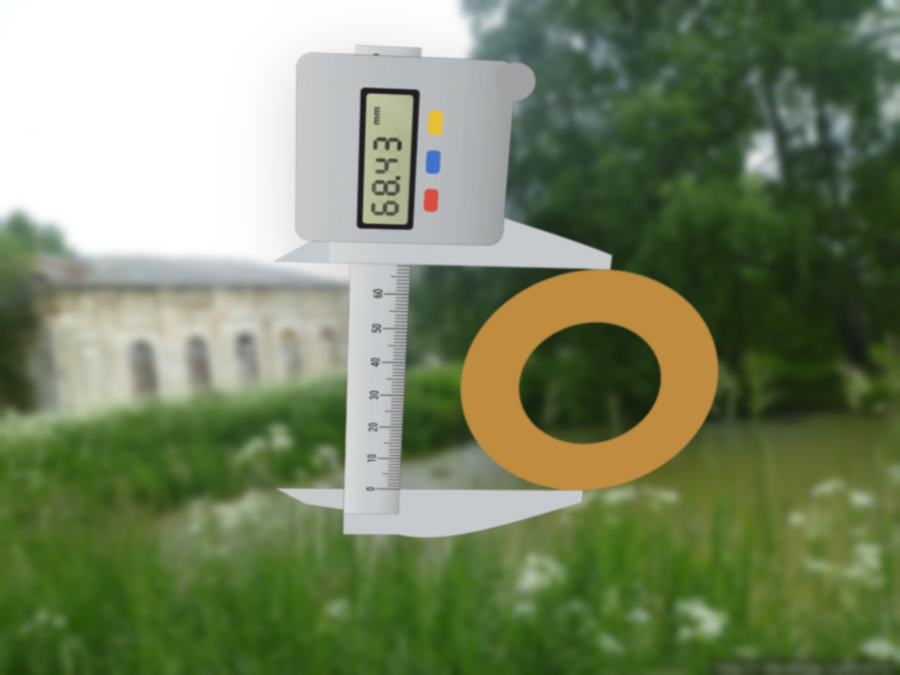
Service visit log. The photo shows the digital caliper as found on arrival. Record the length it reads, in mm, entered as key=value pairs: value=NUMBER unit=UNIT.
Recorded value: value=68.43 unit=mm
